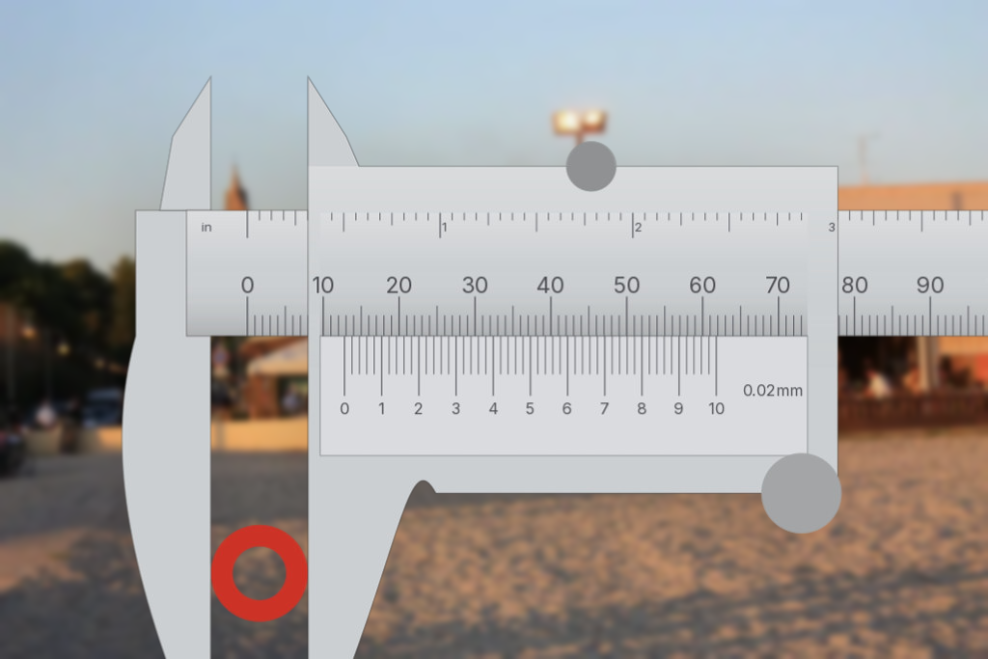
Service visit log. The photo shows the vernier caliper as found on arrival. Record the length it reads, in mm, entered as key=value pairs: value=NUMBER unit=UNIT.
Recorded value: value=12.8 unit=mm
